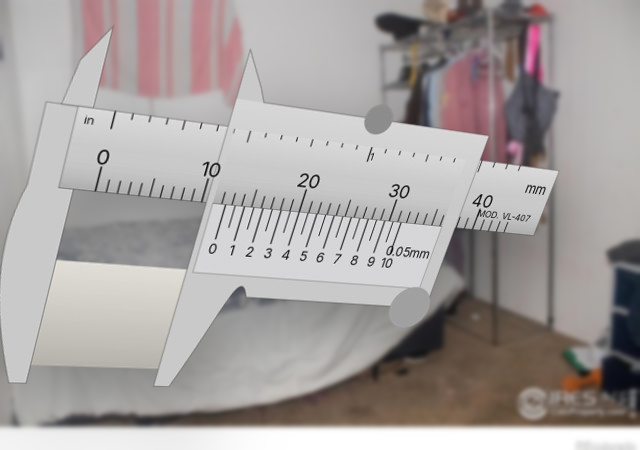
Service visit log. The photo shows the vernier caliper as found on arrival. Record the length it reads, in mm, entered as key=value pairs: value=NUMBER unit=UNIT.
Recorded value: value=12.4 unit=mm
